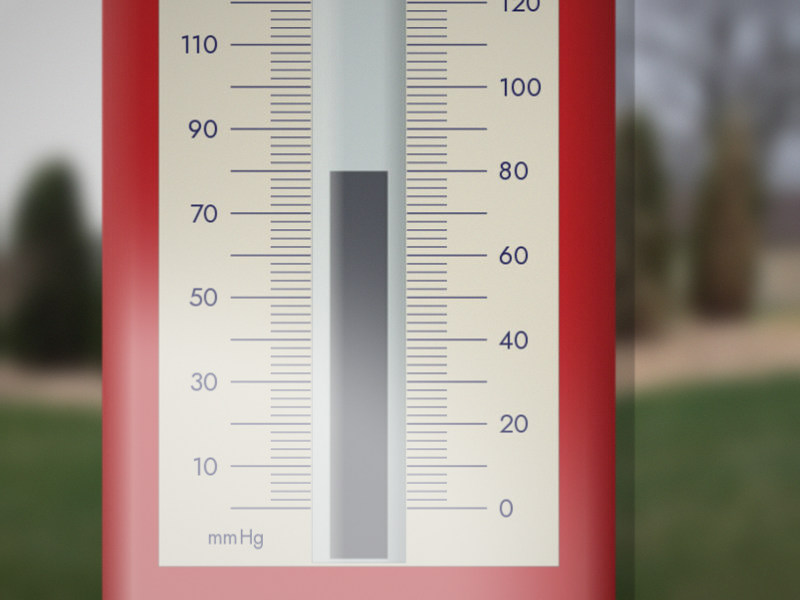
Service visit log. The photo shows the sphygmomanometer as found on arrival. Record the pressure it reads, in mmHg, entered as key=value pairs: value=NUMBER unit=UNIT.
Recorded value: value=80 unit=mmHg
